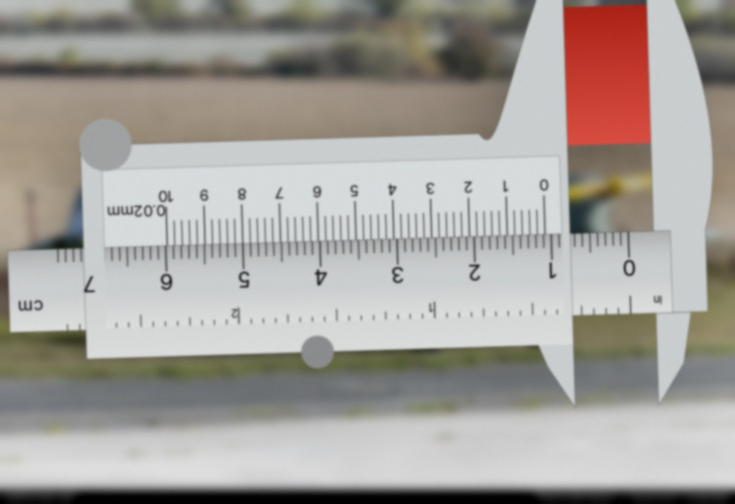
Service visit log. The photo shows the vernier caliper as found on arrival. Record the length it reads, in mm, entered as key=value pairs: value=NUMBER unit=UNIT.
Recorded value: value=10.8 unit=mm
